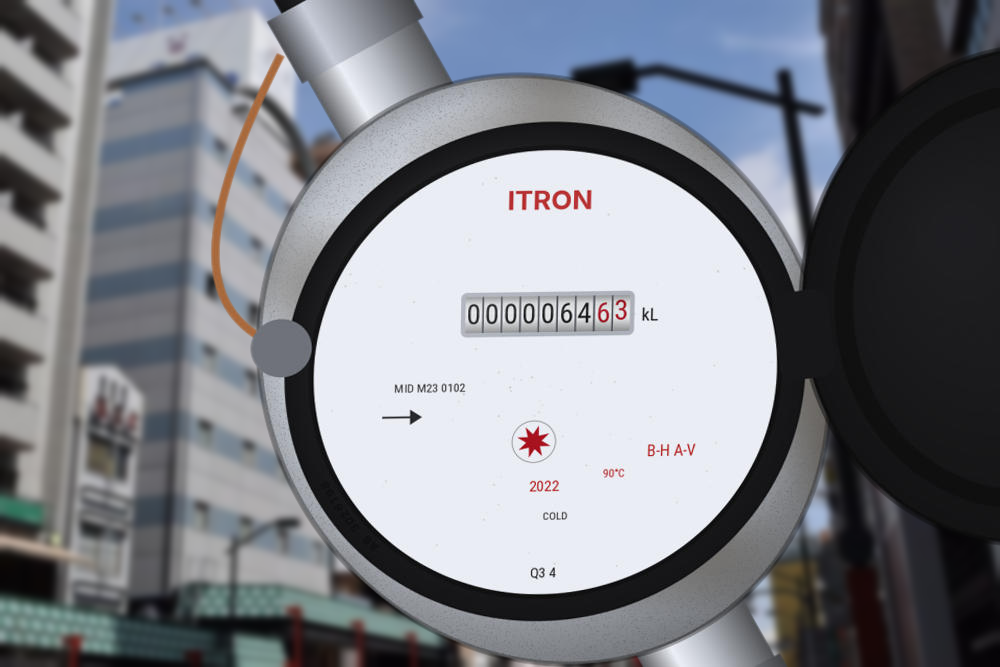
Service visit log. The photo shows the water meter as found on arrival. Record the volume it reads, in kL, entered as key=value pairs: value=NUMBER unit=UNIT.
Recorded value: value=64.63 unit=kL
